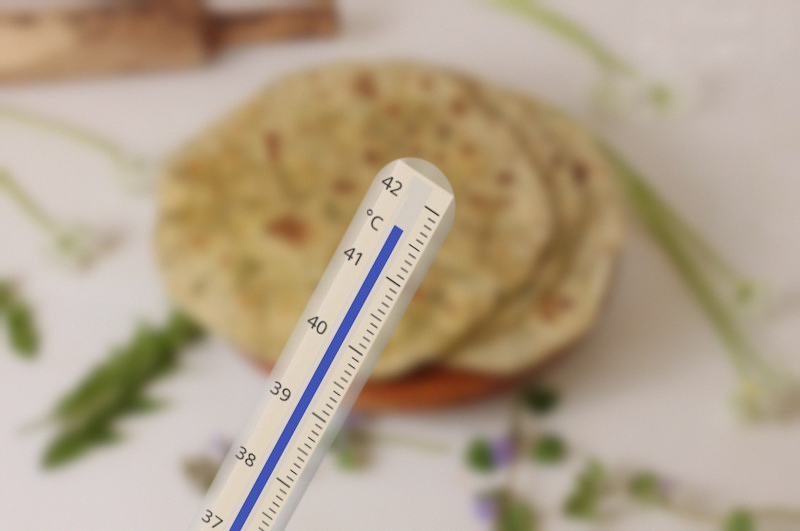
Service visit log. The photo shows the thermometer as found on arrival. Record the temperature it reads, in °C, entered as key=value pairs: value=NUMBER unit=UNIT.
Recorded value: value=41.6 unit=°C
